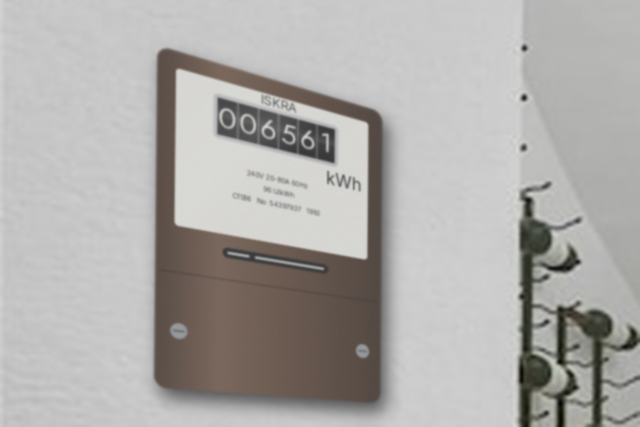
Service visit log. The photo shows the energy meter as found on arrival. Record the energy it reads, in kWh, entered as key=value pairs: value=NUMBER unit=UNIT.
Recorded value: value=6561 unit=kWh
